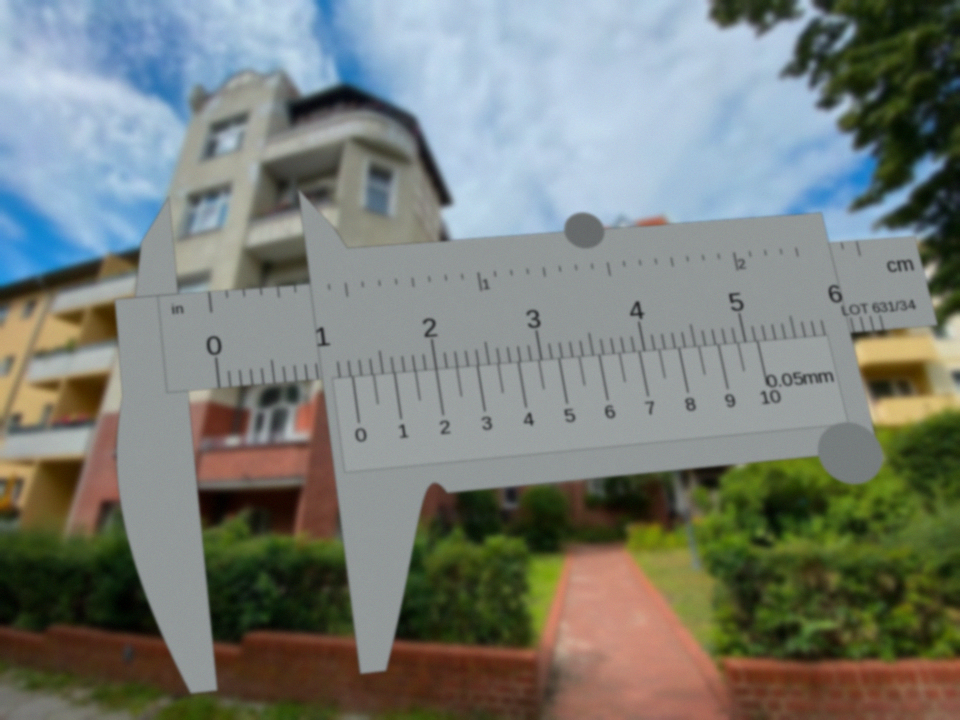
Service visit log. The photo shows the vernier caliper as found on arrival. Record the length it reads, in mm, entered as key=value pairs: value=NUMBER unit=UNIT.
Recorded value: value=12.2 unit=mm
